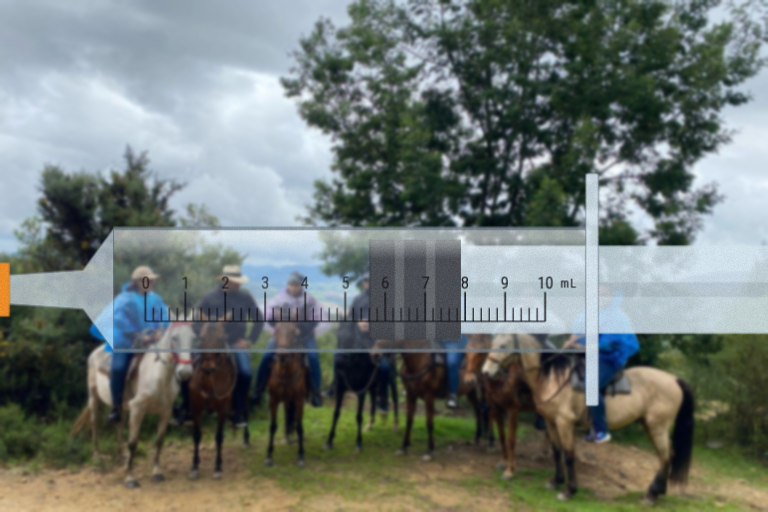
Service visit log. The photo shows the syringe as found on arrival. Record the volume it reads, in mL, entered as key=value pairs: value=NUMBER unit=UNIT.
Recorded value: value=5.6 unit=mL
